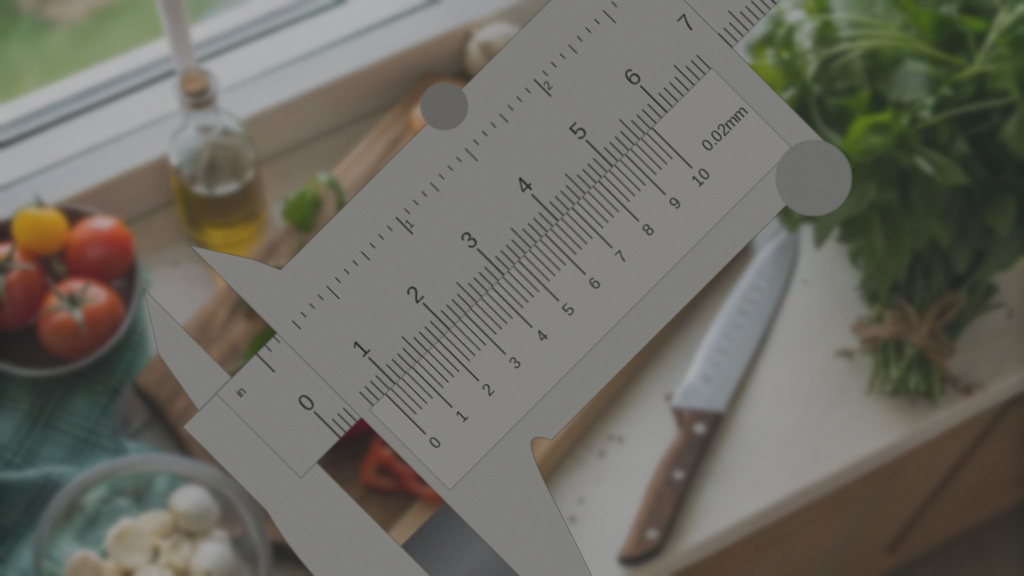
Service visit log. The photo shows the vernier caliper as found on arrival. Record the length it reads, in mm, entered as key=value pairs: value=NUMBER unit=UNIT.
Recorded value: value=8.2 unit=mm
